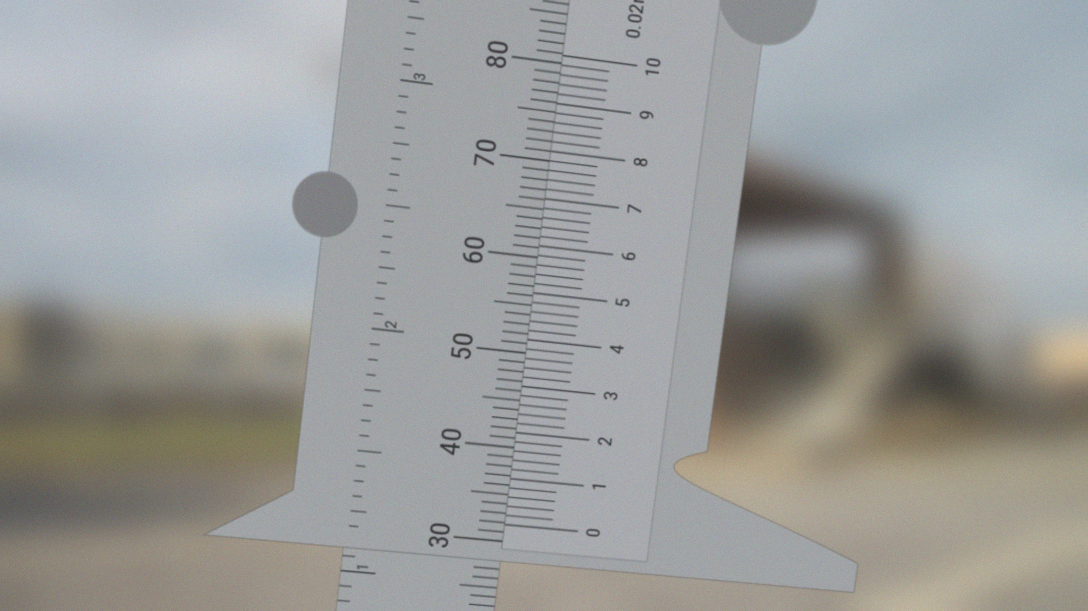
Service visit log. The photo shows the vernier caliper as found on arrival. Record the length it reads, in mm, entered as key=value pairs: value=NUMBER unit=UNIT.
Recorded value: value=31.8 unit=mm
